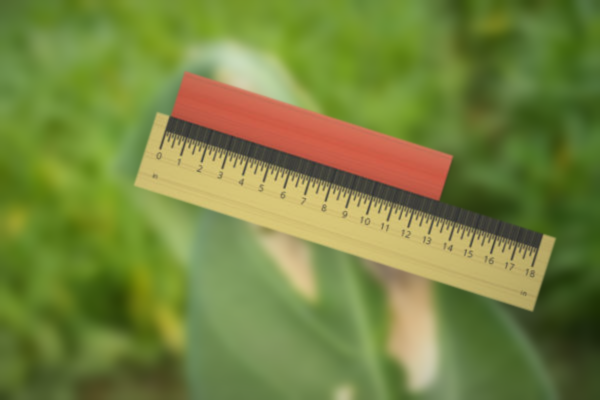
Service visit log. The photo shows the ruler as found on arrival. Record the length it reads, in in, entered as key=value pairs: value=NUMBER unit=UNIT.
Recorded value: value=13 unit=in
